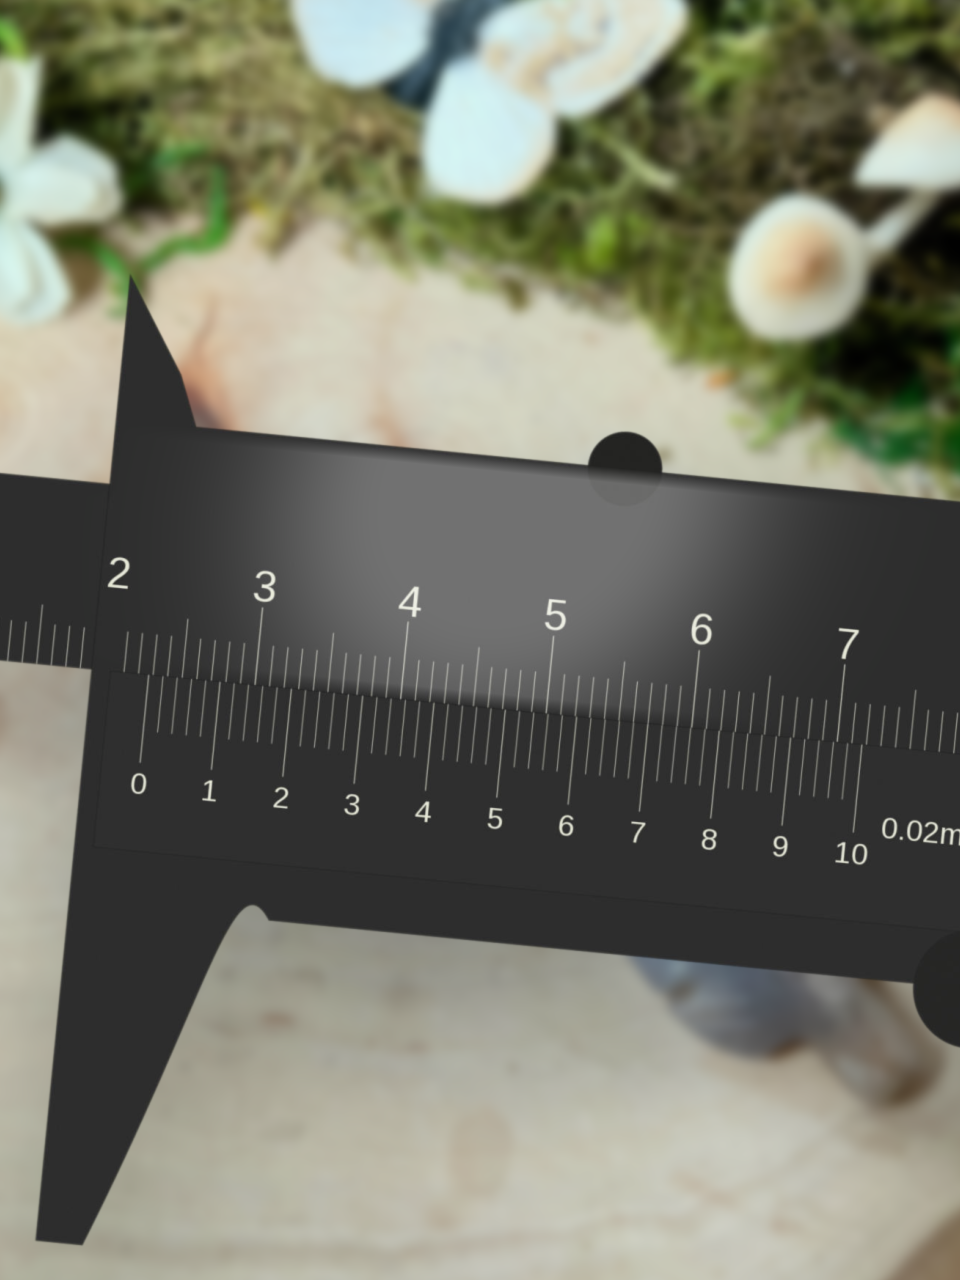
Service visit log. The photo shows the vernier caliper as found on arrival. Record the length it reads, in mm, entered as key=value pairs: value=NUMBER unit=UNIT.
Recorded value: value=22.7 unit=mm
